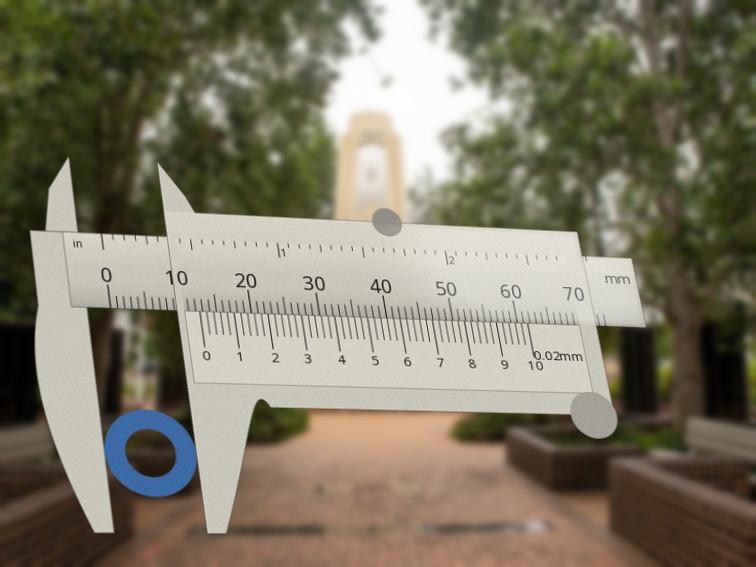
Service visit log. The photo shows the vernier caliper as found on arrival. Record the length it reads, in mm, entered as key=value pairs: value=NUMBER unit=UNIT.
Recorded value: value=12.6 unit=mm
